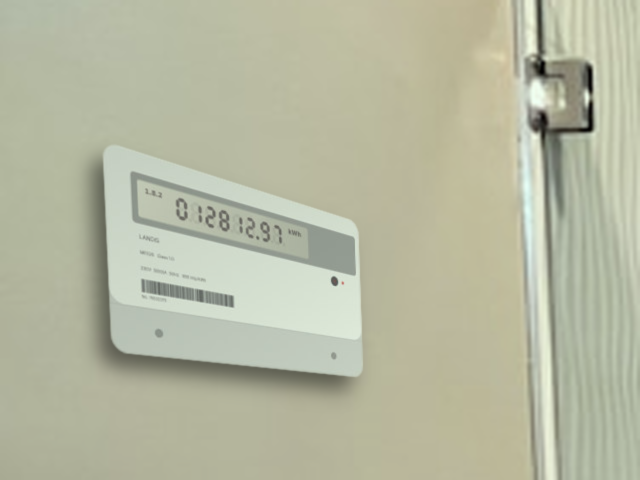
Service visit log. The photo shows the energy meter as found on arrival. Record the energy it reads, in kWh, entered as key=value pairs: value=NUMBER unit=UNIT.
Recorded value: value=12812.97 unit=kWh
